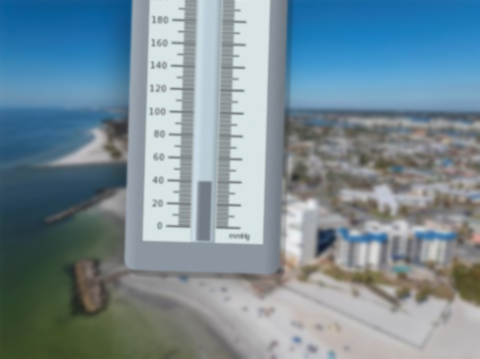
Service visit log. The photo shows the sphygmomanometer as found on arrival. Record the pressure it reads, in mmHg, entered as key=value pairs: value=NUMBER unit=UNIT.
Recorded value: value=40 unit=mmHg
